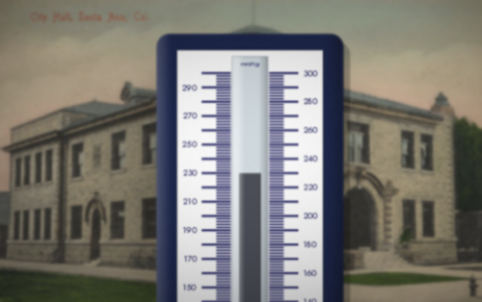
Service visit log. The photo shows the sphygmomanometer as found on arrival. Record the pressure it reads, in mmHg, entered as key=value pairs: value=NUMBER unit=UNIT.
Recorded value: value=230 unit=mmHg
